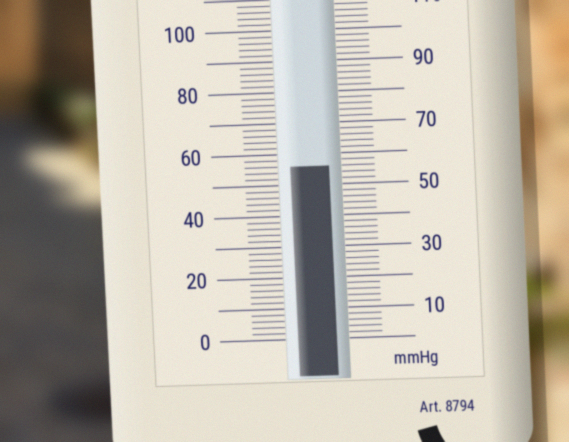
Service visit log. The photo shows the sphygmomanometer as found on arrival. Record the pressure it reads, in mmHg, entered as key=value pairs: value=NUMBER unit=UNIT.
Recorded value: value=56 unit=mmHg
